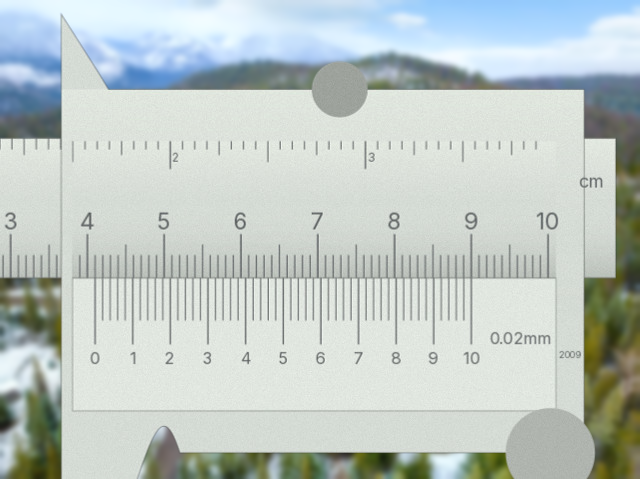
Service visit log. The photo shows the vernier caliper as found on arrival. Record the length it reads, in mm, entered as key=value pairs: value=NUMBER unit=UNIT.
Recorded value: value=41.0 unit=mm
